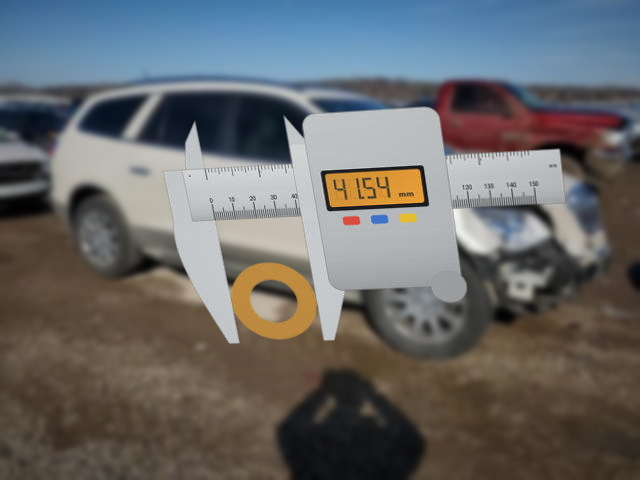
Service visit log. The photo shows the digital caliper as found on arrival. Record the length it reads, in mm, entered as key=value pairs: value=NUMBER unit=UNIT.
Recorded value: value=41.54 unit=mm
